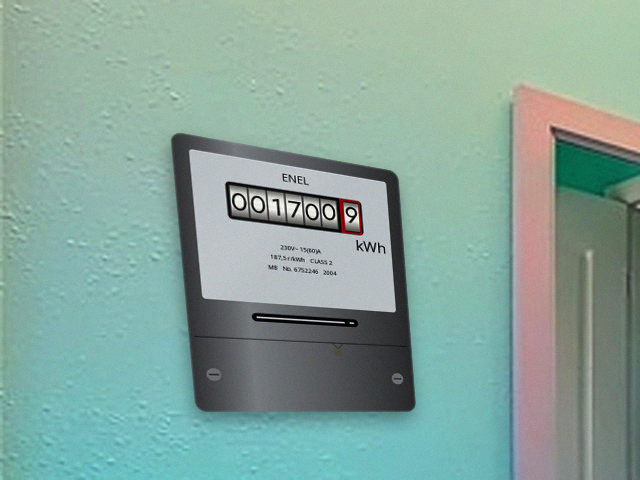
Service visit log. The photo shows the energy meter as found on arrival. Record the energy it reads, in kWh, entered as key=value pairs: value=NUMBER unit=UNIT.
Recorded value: value=1700.9 unit=kWh
